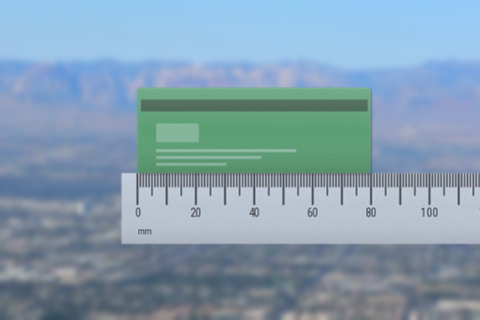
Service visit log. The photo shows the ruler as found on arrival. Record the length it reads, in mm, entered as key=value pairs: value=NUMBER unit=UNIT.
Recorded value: value=80 unit=mm
